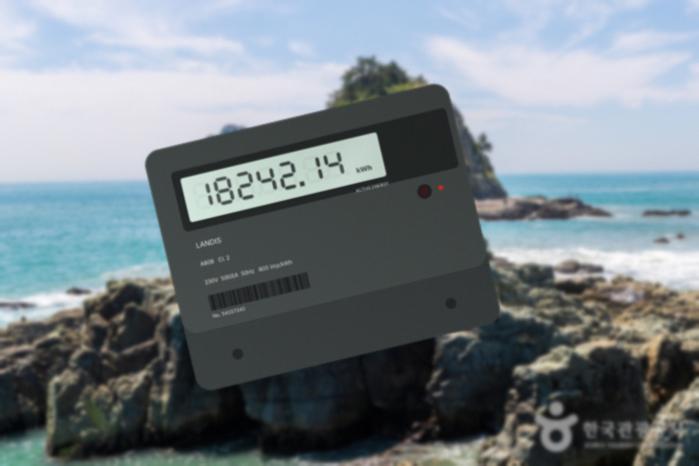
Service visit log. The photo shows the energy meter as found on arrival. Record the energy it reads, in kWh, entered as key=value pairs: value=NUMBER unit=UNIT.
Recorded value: value=18242.14 unit=kWh
